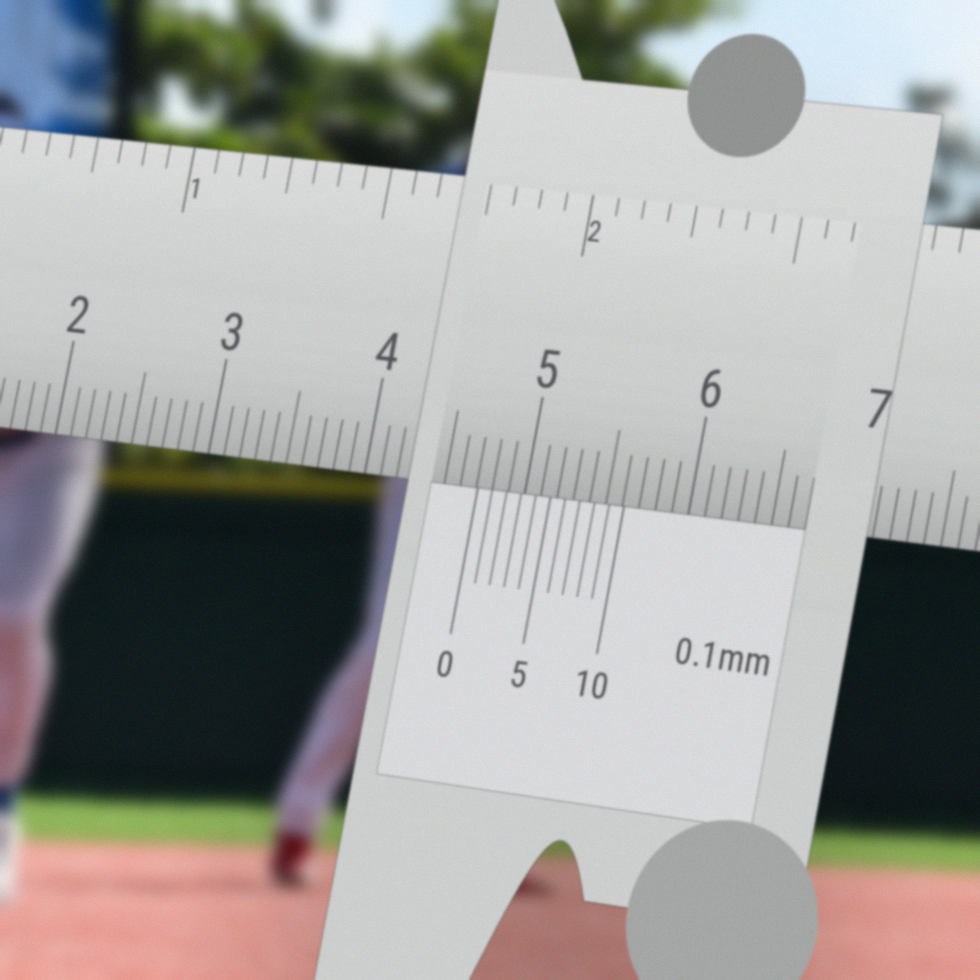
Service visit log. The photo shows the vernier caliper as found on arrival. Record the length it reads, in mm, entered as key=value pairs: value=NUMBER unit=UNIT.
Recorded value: value=47.1 unit=mm
